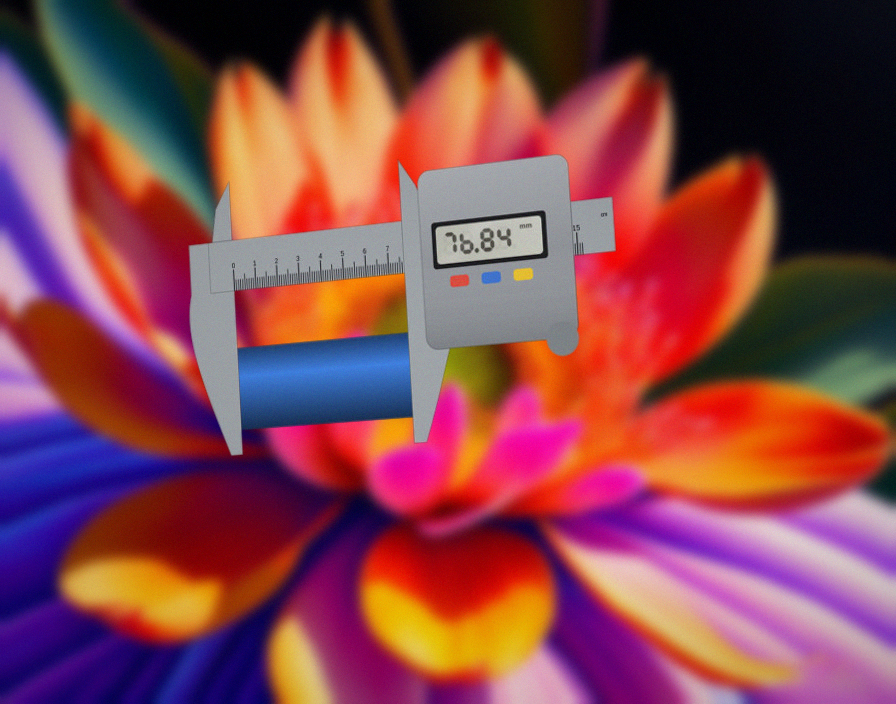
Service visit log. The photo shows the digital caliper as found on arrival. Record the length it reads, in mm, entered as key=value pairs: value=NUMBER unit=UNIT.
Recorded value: value=76.84 unit=mm
